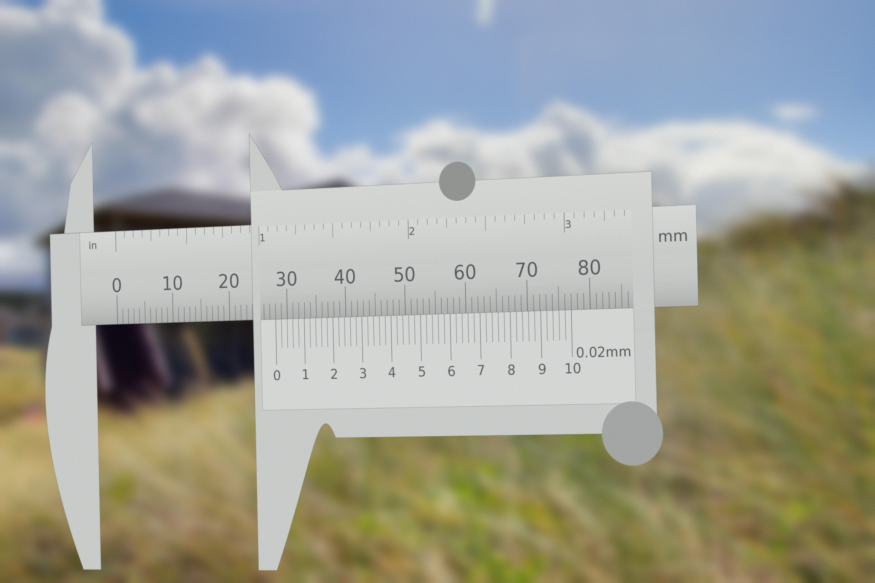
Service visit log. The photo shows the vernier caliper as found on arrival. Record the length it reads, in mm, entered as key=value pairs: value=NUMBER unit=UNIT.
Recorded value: value=28.0 unit=mm
